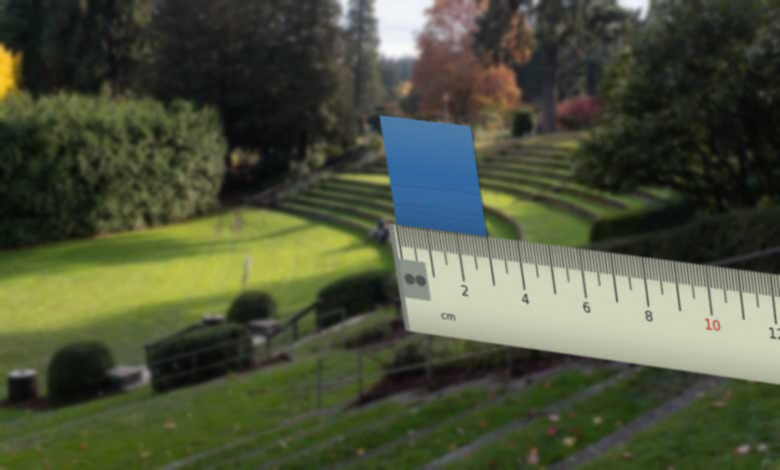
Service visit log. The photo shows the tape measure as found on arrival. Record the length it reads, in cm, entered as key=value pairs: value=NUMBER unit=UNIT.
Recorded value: value=3 unit=cm
